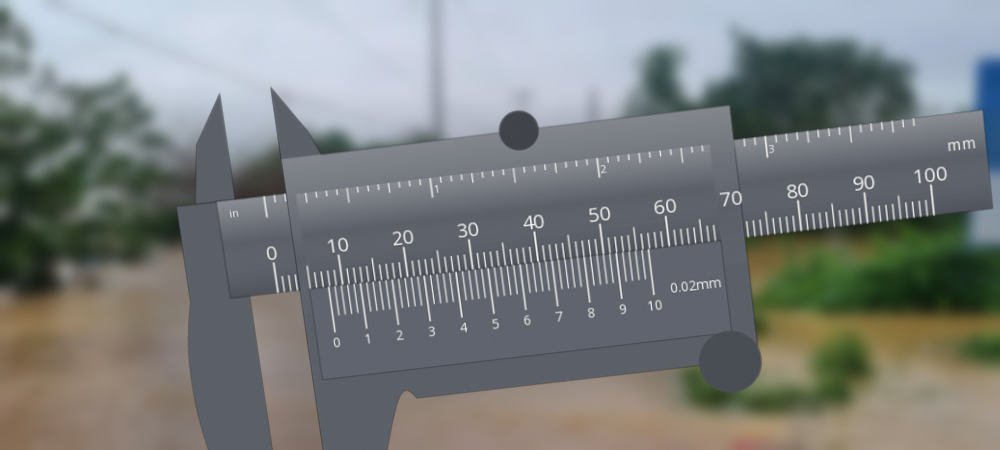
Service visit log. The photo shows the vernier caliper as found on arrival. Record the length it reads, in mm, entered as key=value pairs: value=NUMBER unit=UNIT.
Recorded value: value=7.8 unit=mm
